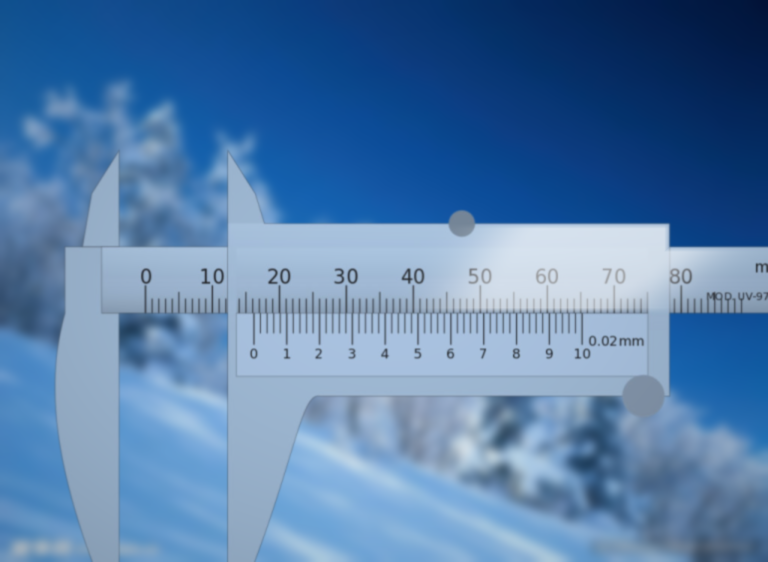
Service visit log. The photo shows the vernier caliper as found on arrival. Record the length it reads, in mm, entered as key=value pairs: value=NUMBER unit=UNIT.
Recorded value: value=16.2 unit=mm
